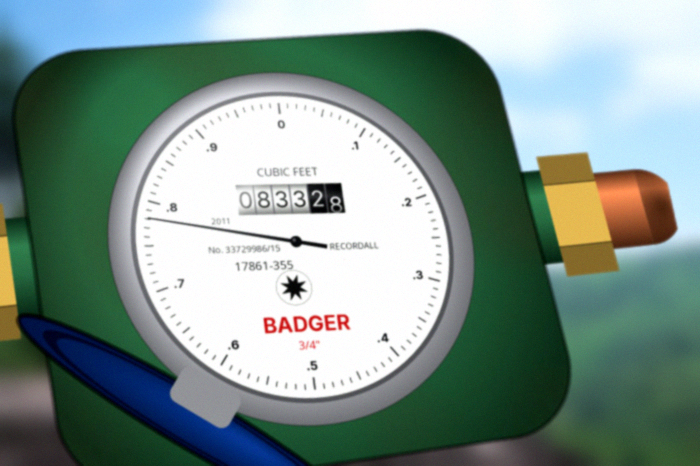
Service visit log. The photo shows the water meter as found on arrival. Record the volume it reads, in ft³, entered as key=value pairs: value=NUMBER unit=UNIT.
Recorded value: value=83327.78 unit=ft³
